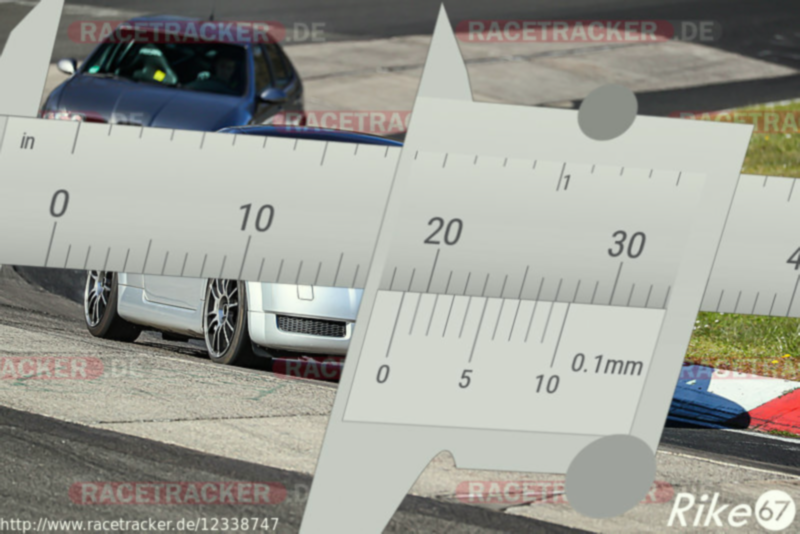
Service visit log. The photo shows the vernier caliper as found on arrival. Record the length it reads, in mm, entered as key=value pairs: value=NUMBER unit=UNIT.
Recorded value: value=18.8 unit=mm
